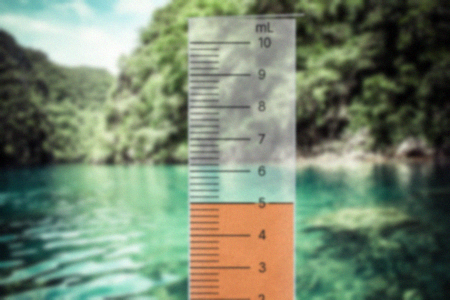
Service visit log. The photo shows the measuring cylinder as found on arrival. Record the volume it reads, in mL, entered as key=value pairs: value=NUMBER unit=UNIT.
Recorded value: value=5 unit=mL
